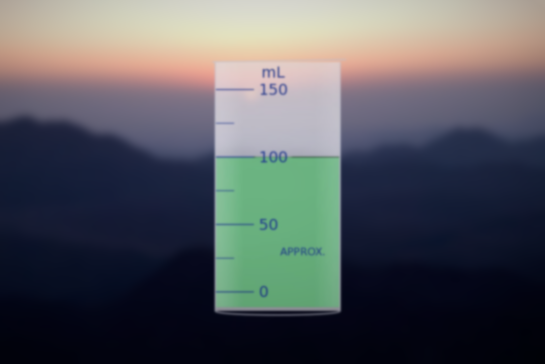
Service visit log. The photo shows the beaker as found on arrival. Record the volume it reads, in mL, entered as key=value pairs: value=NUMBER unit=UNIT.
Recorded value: value=100 unit=mL
